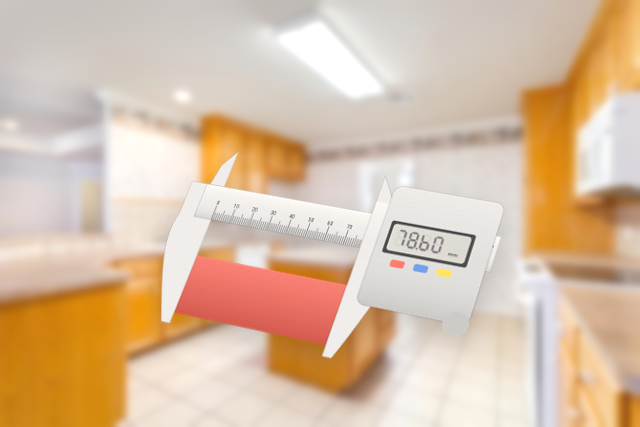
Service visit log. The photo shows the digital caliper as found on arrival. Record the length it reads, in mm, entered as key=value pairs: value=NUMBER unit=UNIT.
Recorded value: value=78.60 unit=mm
